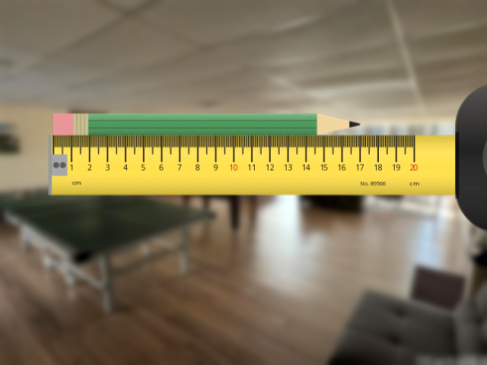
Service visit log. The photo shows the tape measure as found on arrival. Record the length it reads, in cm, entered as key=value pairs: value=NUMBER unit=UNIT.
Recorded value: value=17 unit=cm
